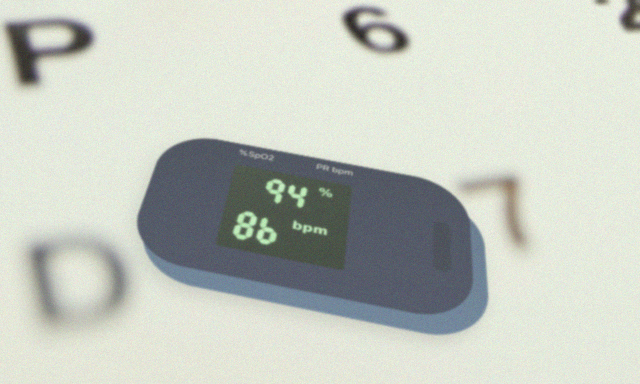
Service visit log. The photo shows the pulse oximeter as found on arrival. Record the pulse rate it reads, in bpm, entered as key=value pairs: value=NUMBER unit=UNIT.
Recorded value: value=86 unit=bpm
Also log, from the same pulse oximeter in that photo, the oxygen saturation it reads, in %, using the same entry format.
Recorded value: value=94 unit=%
